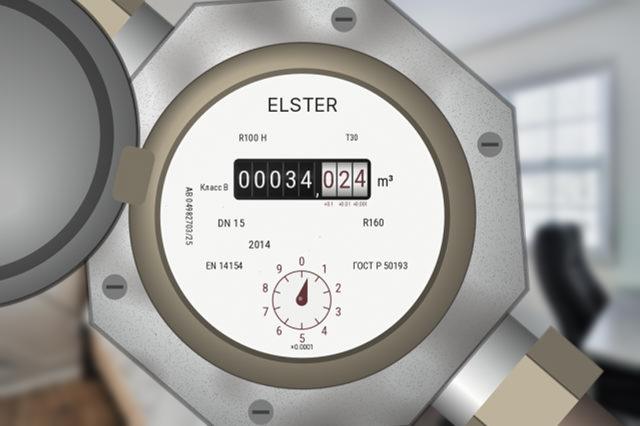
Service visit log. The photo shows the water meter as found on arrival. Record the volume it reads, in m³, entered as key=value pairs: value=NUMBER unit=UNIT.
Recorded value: value=34.0240 unit=m³
